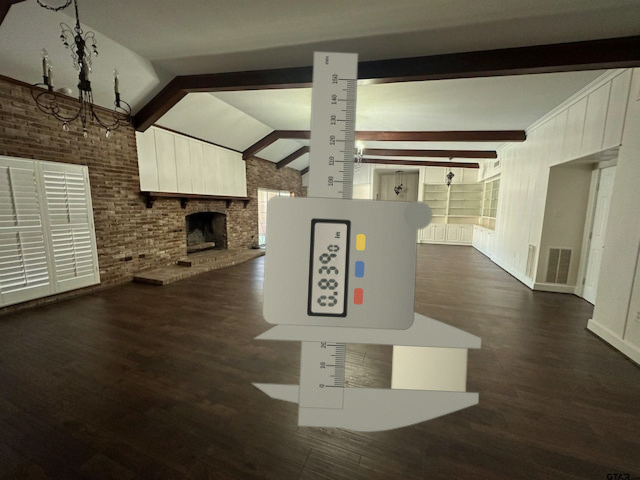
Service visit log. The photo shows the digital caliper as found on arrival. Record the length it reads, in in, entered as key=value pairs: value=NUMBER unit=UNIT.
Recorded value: value=0.8390 unit=in
